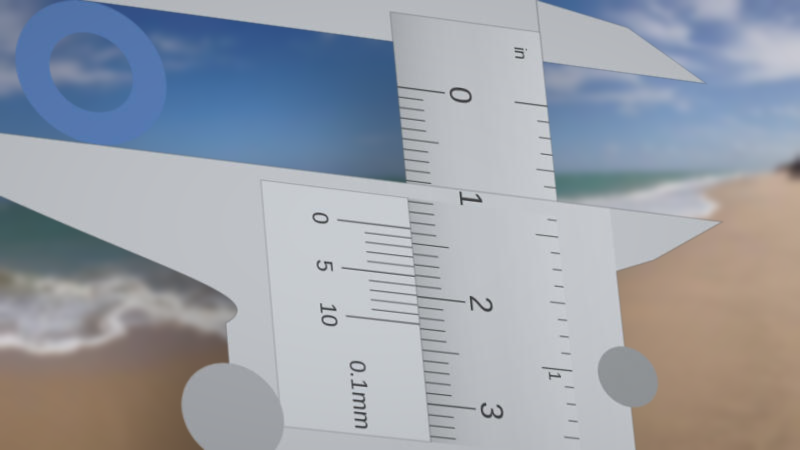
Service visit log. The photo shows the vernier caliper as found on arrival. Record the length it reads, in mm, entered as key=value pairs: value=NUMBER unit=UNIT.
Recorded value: value=13.6 unit=mm
